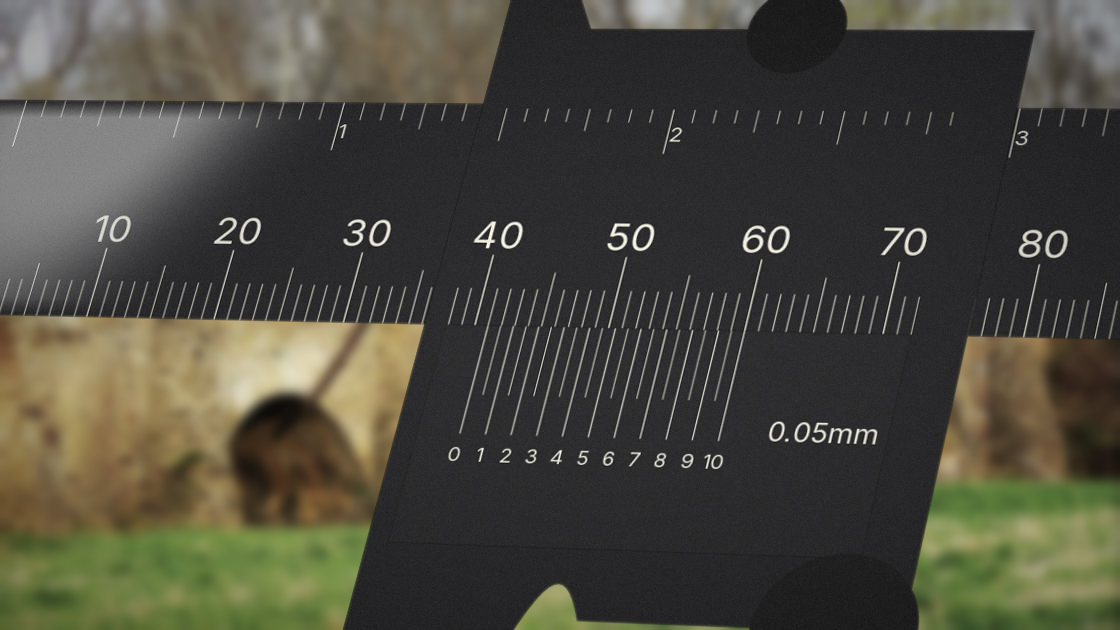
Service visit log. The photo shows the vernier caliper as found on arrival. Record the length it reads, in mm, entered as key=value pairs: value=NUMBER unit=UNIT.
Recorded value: value=41.0 unit=mm
